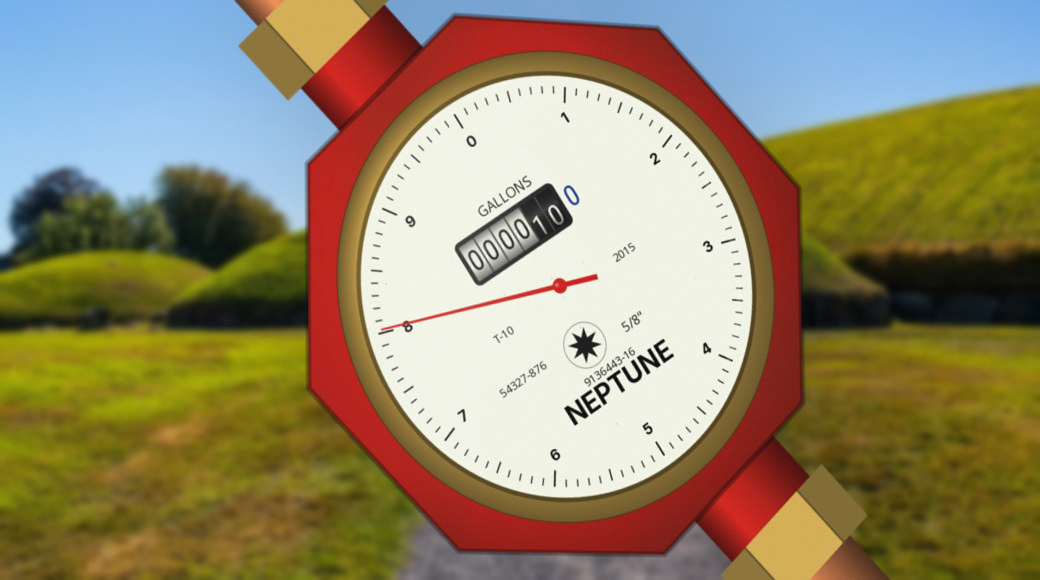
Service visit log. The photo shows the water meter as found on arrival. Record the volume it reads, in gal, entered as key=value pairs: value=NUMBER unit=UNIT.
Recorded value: value=98.0 unit=gal
